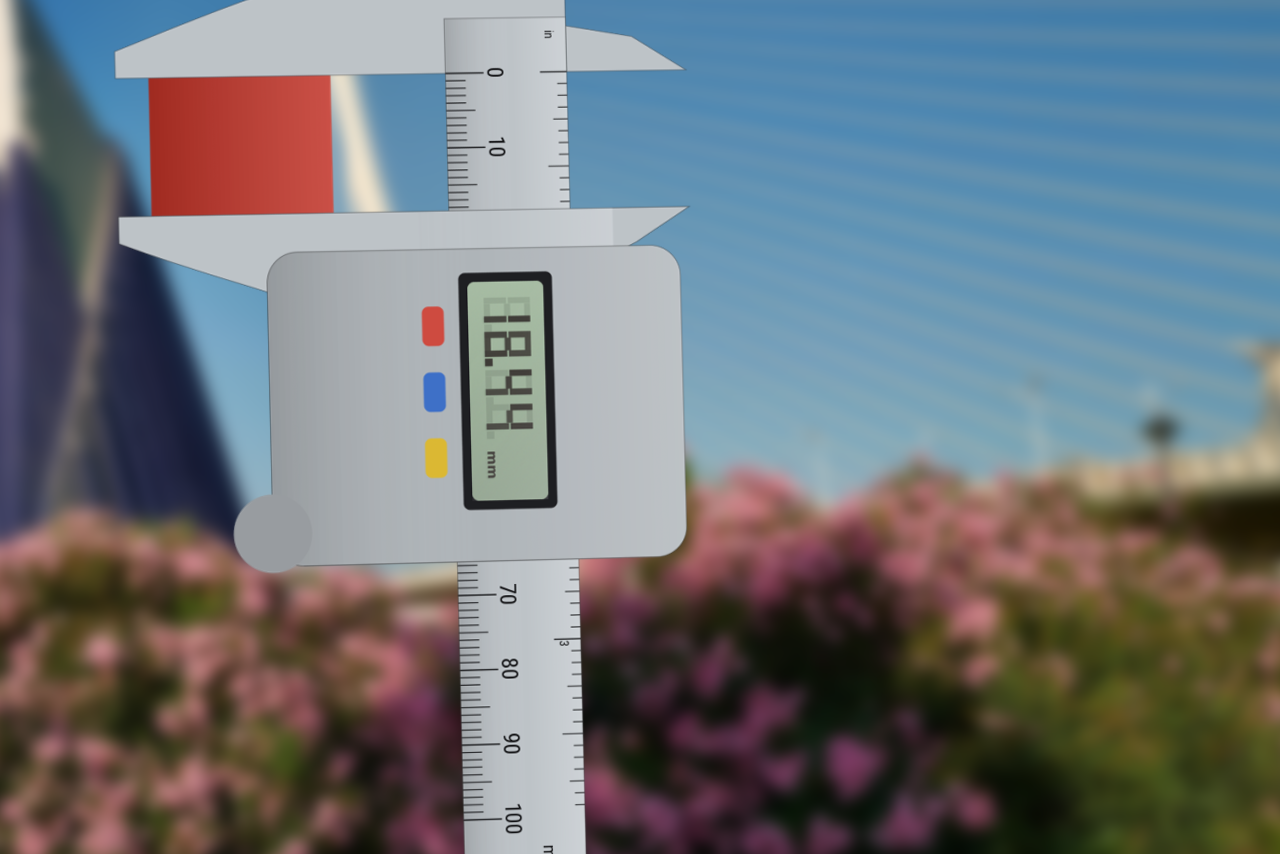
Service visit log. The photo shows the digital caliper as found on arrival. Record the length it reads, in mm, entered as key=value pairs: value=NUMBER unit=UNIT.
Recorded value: value=18.44 unit=mm
